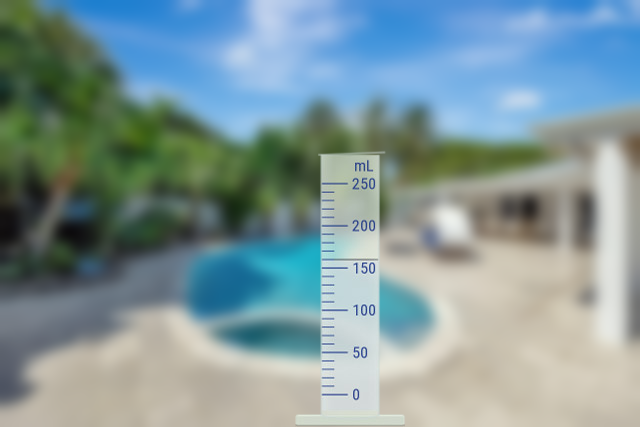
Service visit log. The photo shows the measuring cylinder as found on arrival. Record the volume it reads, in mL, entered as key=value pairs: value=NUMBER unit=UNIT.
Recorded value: value=160 unit=mL
